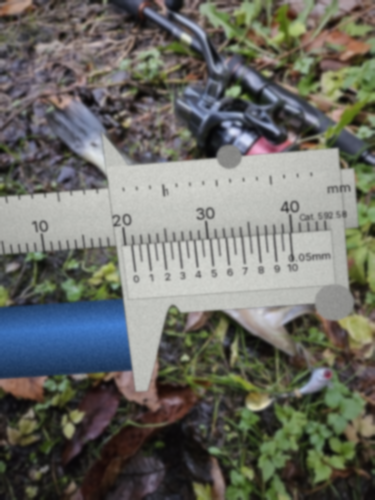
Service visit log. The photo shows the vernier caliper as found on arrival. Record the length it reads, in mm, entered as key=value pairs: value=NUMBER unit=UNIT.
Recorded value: value=20.8 unit=mm
